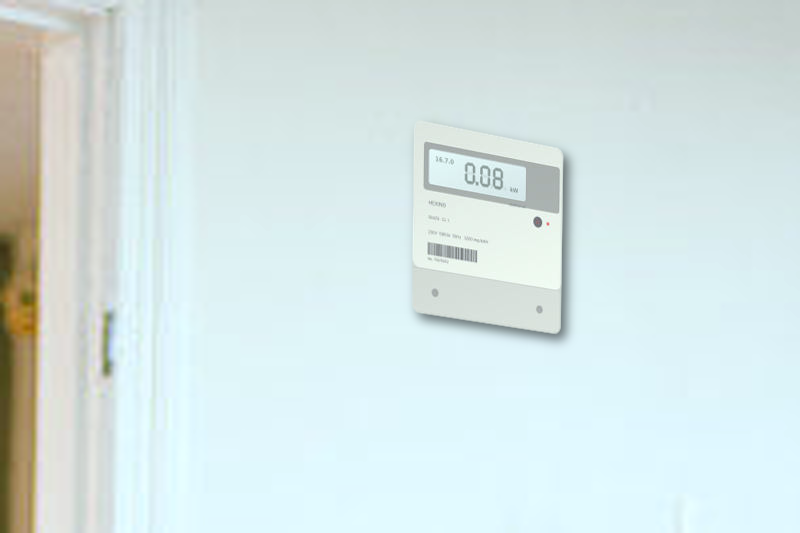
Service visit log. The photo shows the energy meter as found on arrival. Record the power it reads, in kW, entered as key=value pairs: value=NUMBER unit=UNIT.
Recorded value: value=0.08 unit=kW
